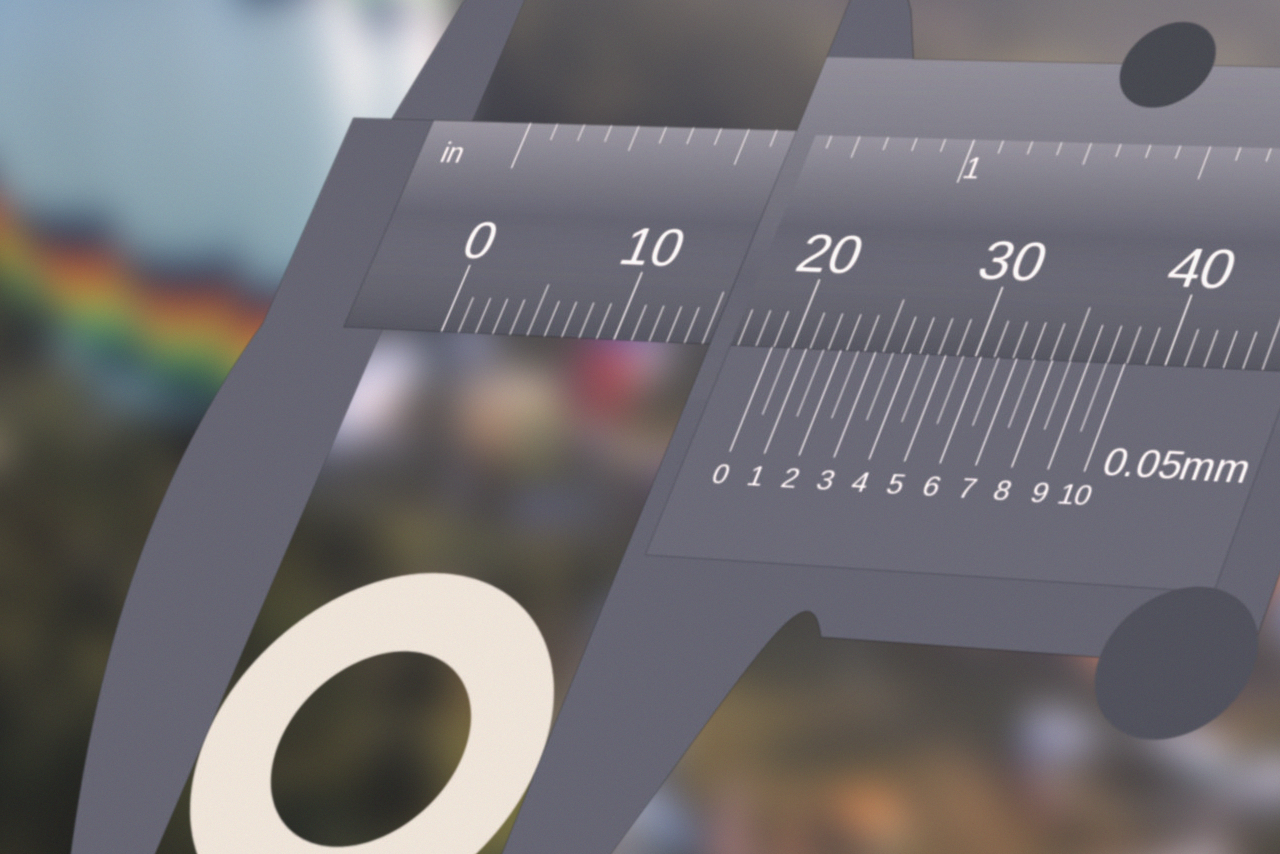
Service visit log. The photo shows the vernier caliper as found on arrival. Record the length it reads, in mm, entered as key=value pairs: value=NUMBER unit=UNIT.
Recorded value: value=18.9 unit=mm
